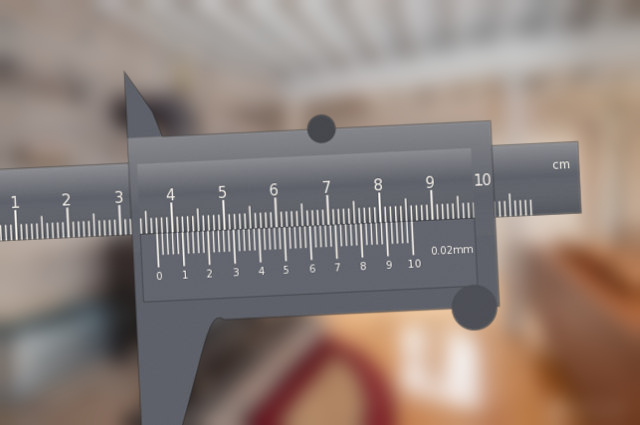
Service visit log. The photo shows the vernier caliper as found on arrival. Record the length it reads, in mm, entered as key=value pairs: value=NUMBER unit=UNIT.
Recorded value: value=37.0 unit=mm
